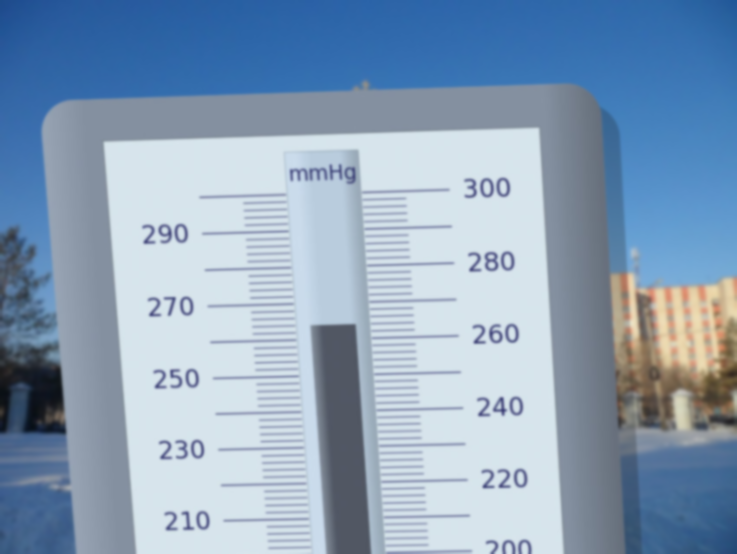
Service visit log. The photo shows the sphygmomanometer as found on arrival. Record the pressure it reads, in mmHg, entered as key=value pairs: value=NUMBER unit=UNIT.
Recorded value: value=264 unit=mmHg
